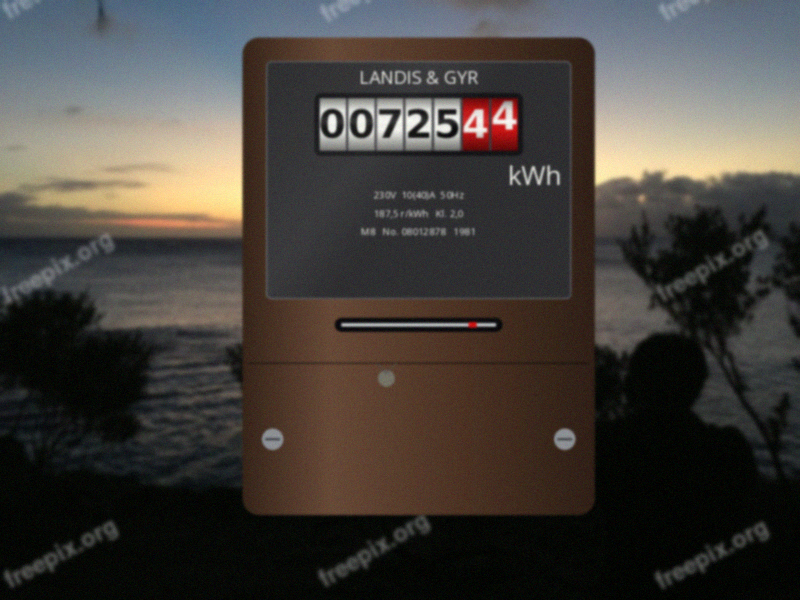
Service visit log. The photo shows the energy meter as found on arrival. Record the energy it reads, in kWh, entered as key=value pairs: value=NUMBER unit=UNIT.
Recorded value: value=725.44 unit=kWh
